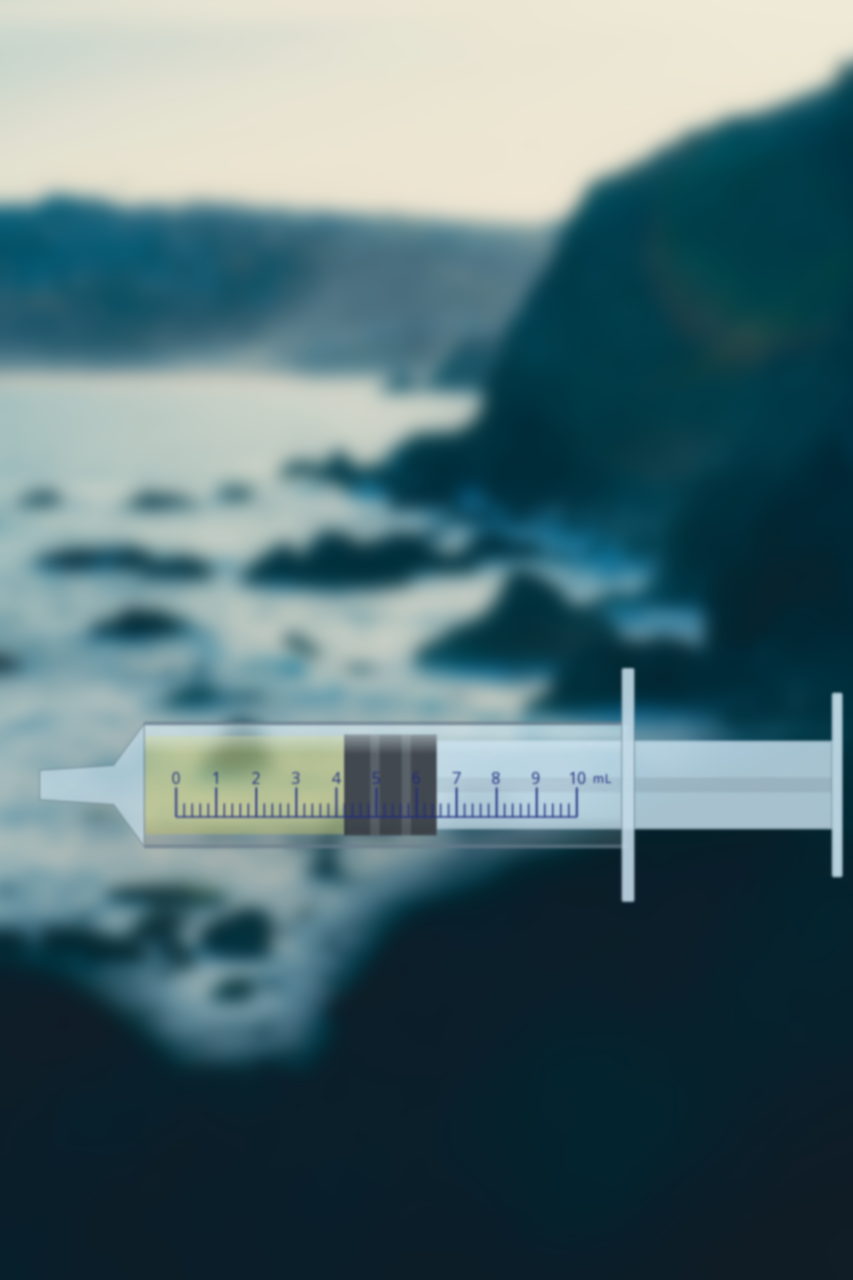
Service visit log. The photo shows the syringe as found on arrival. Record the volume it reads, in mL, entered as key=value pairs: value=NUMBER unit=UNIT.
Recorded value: value=4.2 unit=mL
